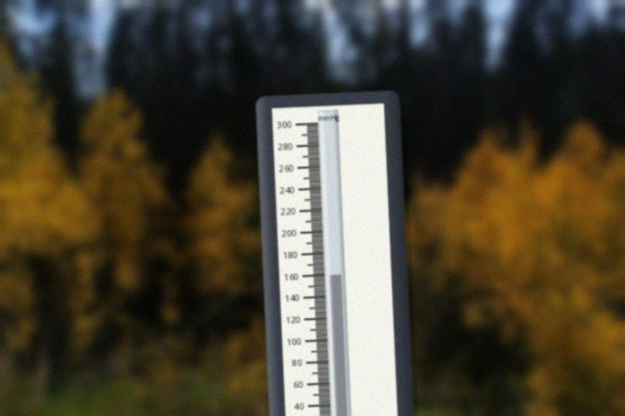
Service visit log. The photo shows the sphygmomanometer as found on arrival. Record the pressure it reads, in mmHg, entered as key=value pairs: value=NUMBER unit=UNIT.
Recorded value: value=160 unit=mmHg
